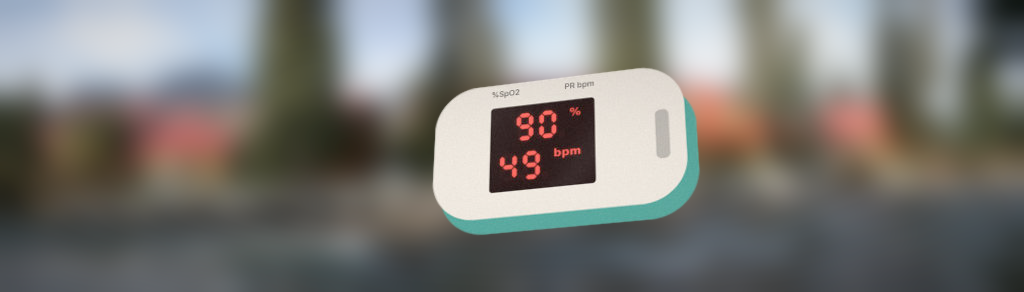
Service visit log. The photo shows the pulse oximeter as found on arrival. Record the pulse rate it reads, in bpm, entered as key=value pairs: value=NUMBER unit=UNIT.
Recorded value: value=49 unit=bpm
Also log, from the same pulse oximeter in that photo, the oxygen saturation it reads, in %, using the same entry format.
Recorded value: value=90 unit=%
